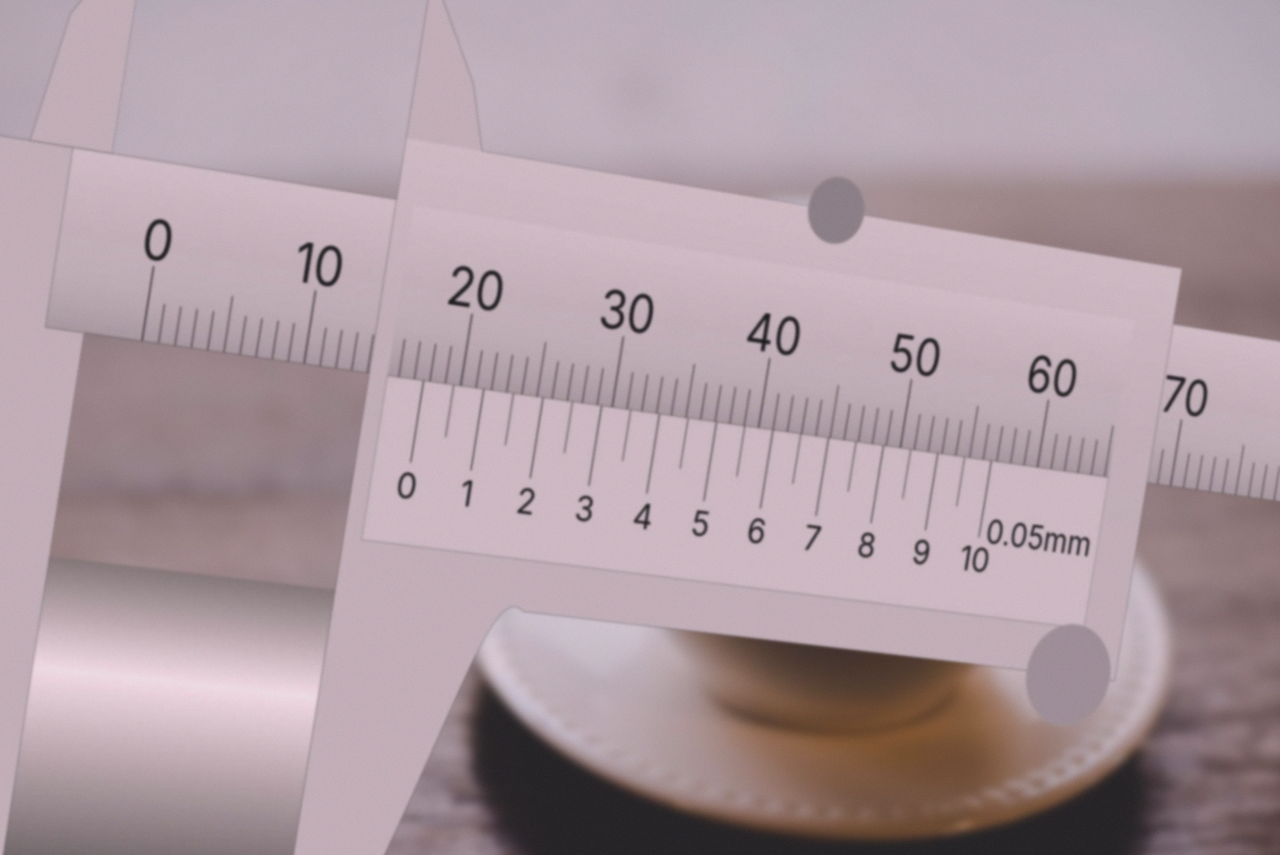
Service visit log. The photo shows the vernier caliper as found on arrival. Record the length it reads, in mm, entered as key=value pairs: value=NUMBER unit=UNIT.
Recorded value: value=17.6 unit=mm
